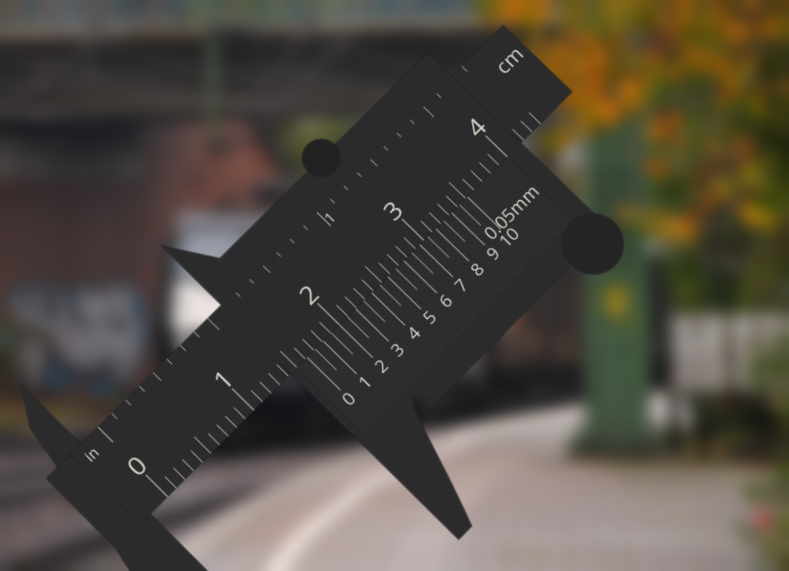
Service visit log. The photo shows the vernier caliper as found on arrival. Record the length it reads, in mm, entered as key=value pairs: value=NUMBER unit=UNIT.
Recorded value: value=16.2 unit=mm
